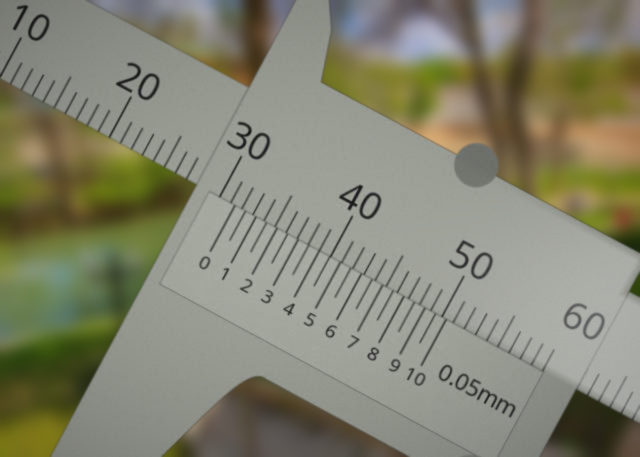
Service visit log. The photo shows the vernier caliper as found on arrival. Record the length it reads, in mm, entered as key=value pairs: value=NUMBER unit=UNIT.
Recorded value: value=31.4 unit=mm
